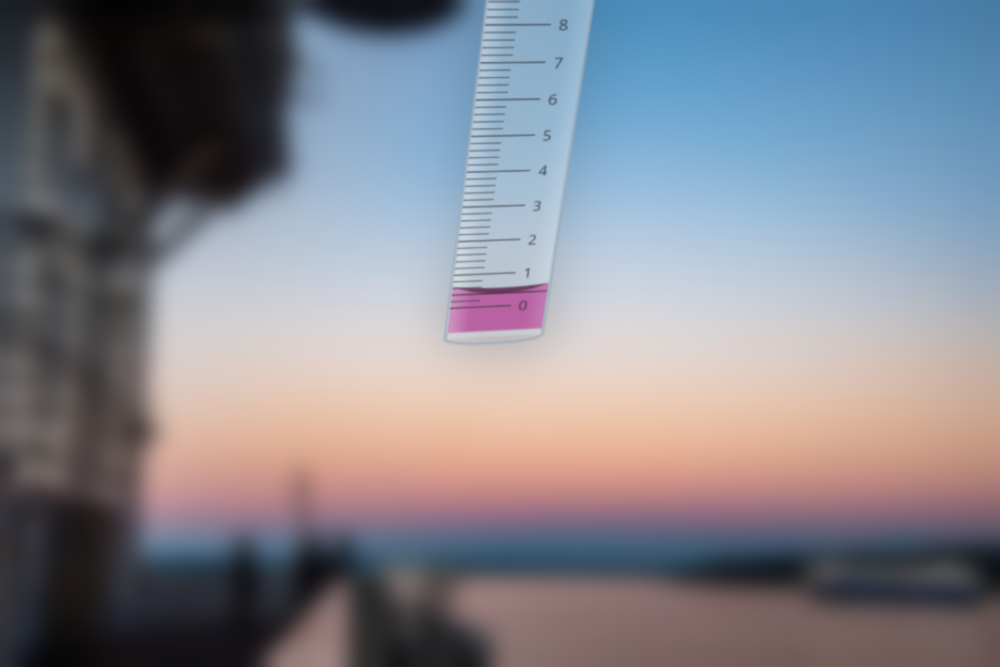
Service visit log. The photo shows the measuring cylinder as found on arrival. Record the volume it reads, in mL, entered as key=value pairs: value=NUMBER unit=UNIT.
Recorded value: value=0.4 unit=mL
